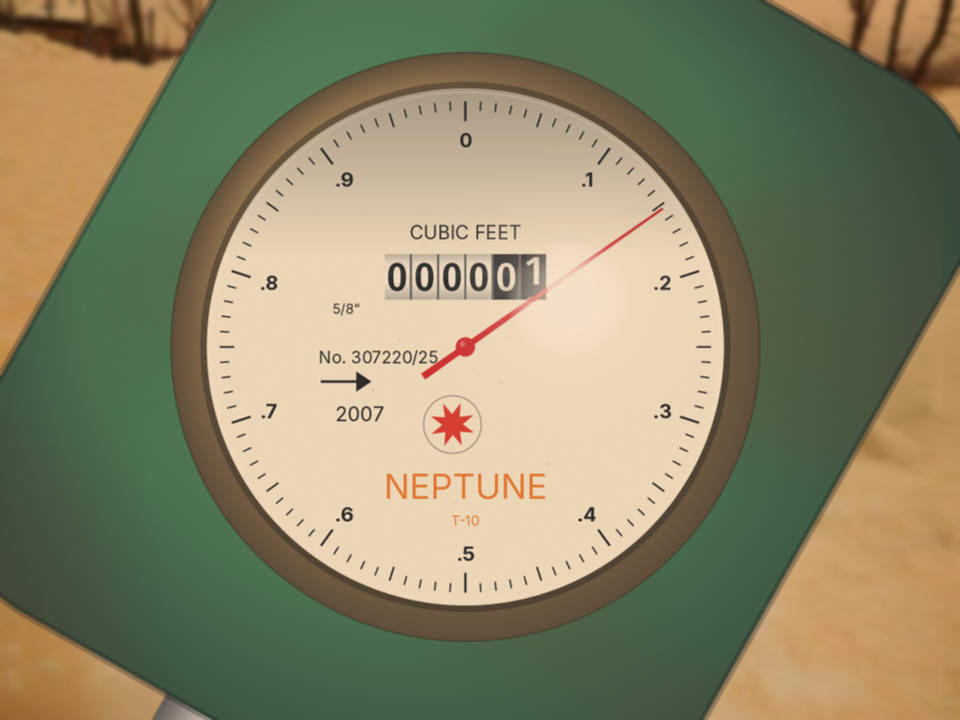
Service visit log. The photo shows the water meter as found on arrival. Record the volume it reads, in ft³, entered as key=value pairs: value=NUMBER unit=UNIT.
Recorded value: value=1.15 unit=ft³
